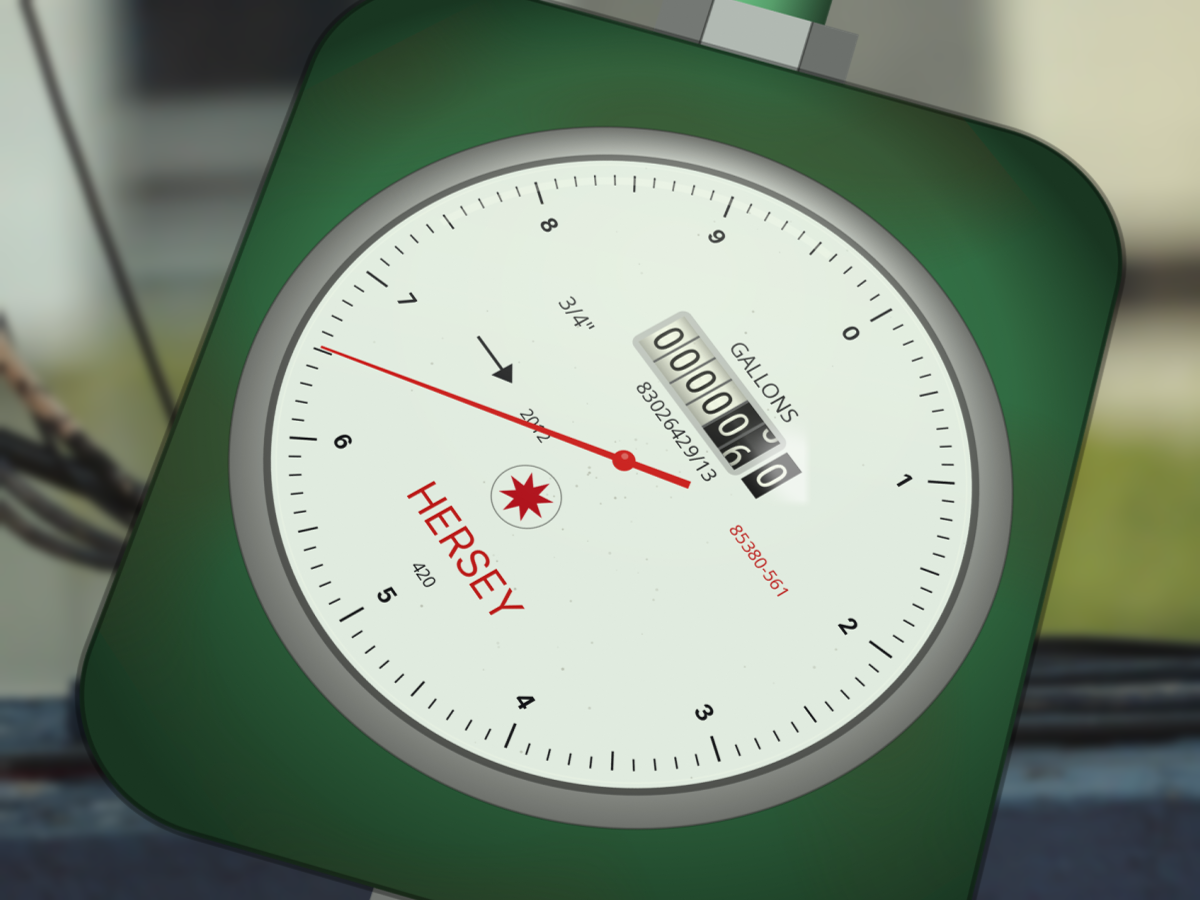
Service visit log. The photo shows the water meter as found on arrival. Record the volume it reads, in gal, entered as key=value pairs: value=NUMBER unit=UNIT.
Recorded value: value=56.5 unit=gal
